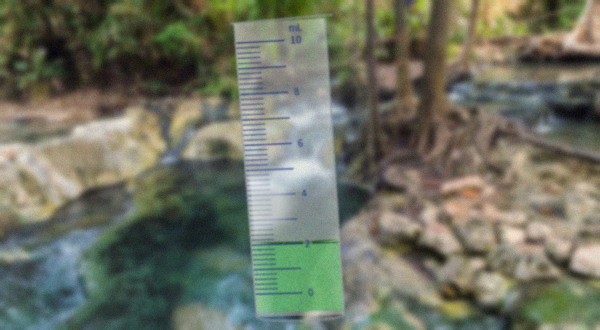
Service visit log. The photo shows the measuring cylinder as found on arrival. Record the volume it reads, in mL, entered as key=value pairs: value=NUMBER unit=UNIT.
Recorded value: value=2 unit=mL
